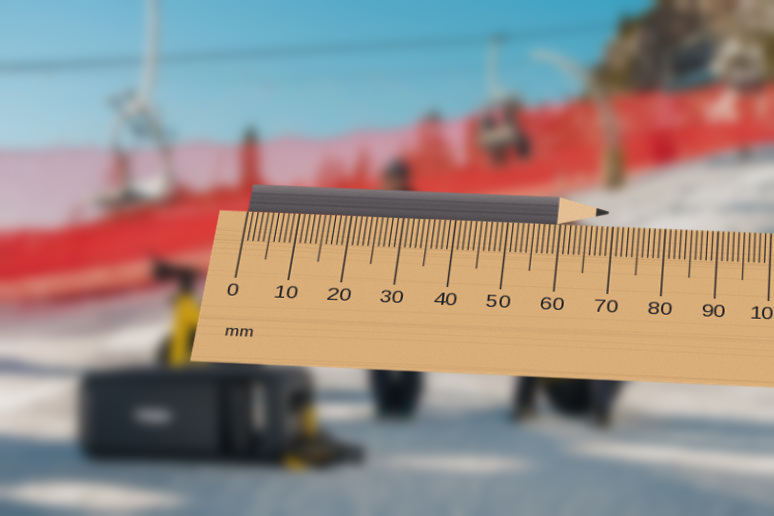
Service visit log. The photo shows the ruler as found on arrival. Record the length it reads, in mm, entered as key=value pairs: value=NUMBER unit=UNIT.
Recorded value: value=69 unit=mm
